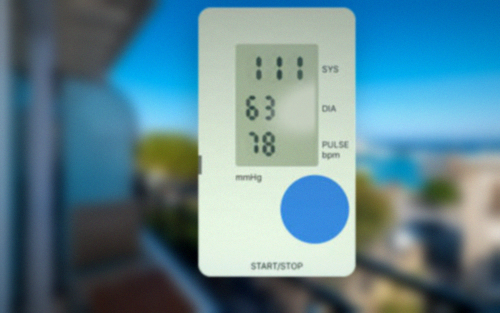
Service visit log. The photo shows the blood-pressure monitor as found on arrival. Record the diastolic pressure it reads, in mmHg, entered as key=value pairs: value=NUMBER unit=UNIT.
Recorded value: value=63 unit=mmHg
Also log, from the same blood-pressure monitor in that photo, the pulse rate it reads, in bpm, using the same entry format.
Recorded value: value=78 unit=bpm
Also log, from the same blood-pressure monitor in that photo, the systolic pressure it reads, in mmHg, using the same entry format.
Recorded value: value=111 unit=mmHg
